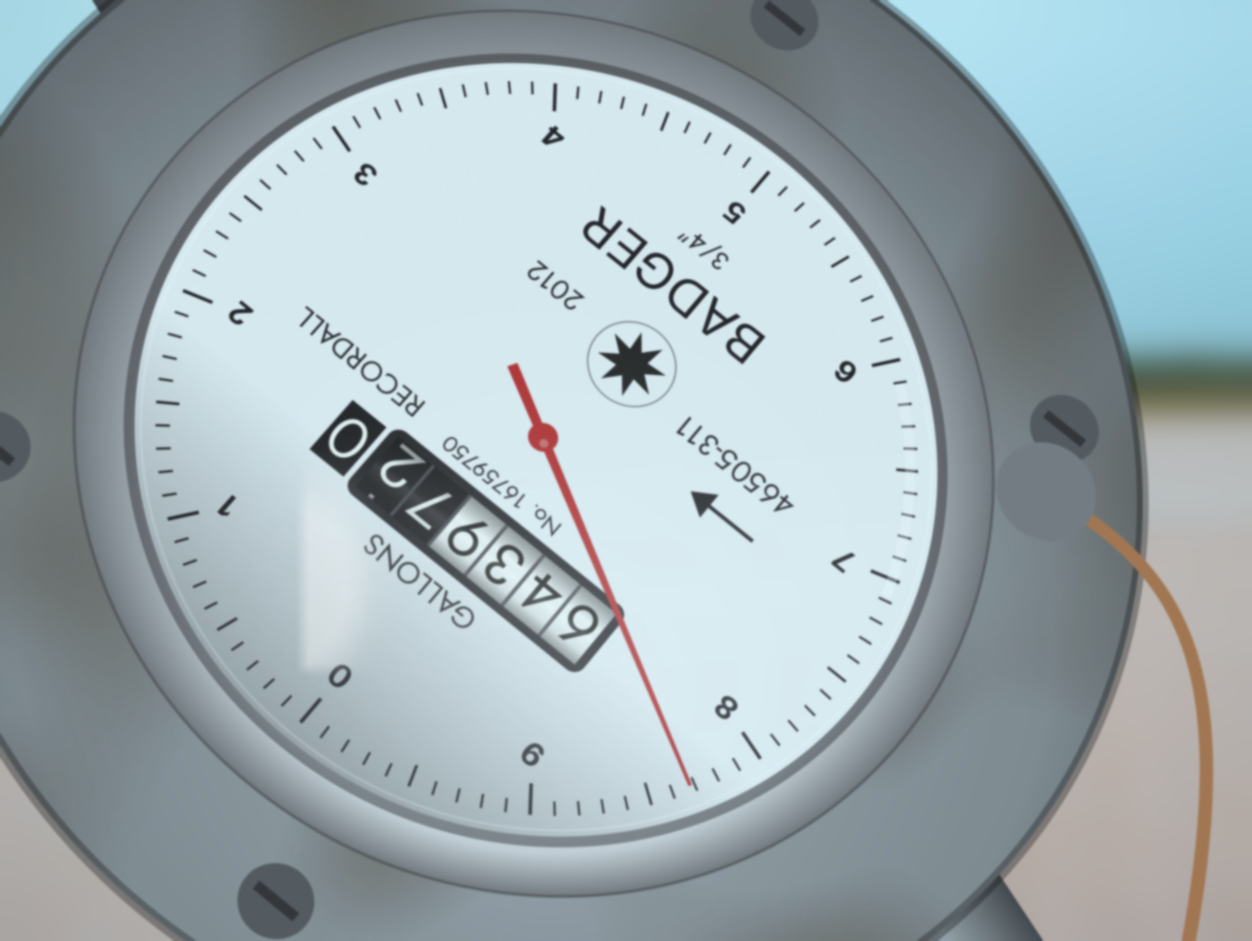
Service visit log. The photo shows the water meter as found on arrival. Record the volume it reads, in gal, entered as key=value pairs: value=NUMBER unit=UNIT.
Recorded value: value=6439718.3 unit=gal
